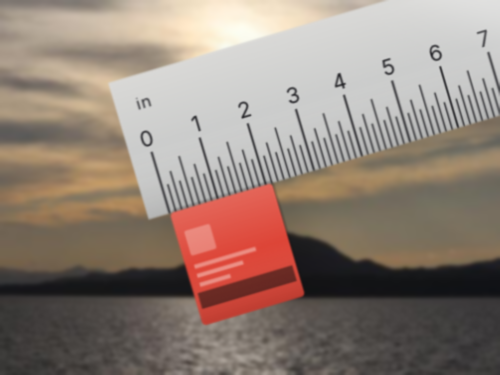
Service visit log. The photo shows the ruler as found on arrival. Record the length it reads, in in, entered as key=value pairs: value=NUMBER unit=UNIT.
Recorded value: value=2.125 unit=in
